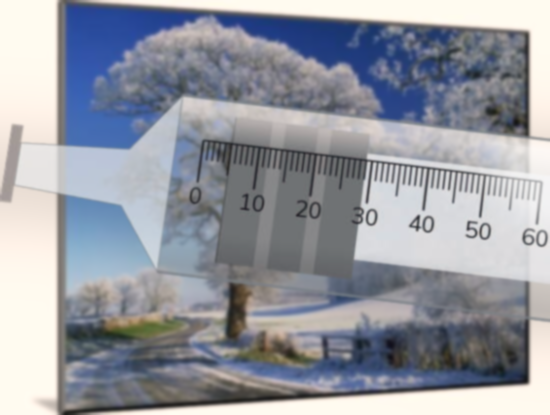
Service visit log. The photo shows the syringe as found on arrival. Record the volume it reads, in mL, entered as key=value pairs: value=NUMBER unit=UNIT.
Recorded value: value=5 unit=mL
